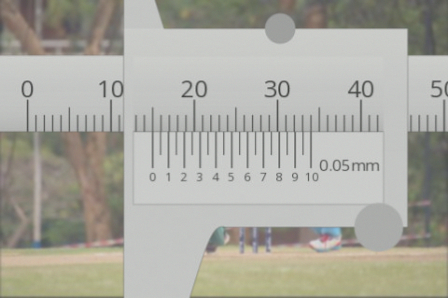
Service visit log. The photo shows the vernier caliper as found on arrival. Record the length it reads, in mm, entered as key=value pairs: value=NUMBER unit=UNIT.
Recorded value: value=15.0 unit=mm
